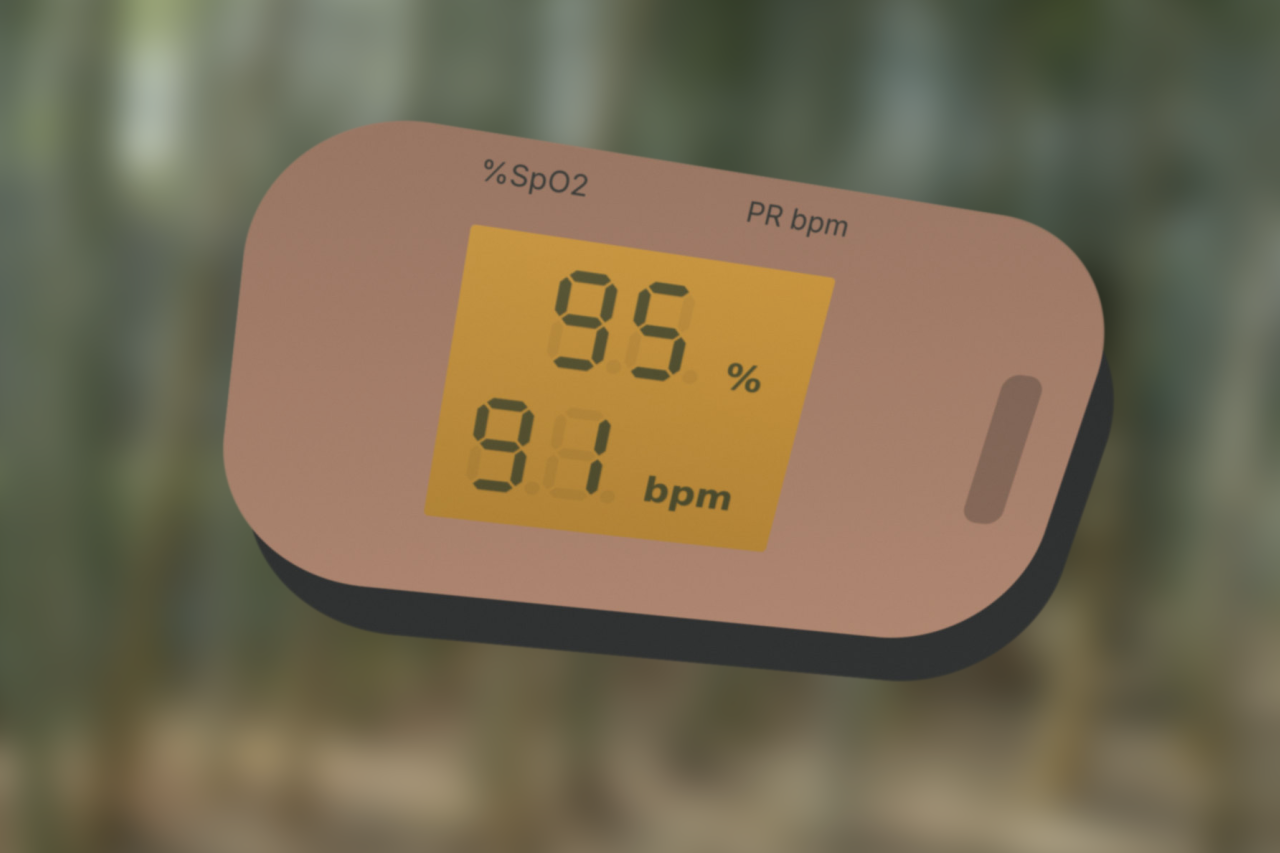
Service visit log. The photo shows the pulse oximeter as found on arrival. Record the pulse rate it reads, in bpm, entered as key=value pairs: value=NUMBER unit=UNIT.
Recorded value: value=91 unit=bpm
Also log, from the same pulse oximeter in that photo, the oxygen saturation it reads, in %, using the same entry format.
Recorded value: value=95 unit=%
